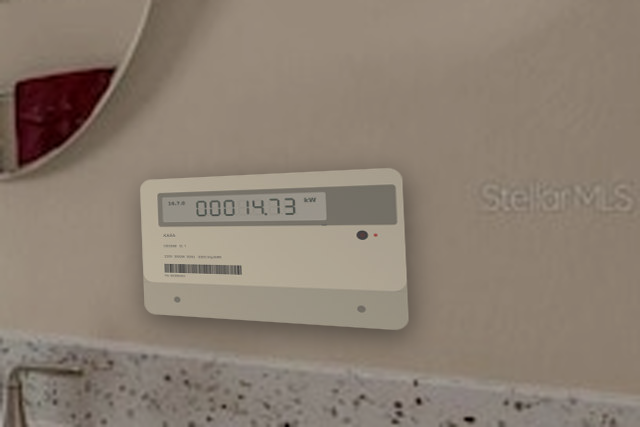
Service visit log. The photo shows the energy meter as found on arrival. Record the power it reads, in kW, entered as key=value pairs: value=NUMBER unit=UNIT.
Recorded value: value=14.73 unit=kW
